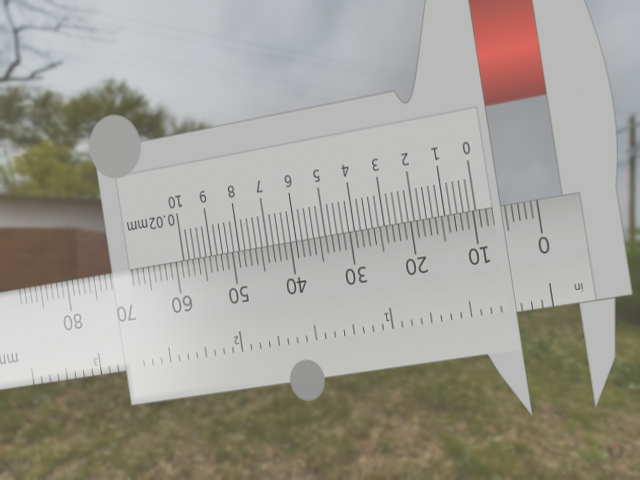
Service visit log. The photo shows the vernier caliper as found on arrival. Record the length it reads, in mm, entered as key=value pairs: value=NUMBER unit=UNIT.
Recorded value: value=9.6 unit=mm
